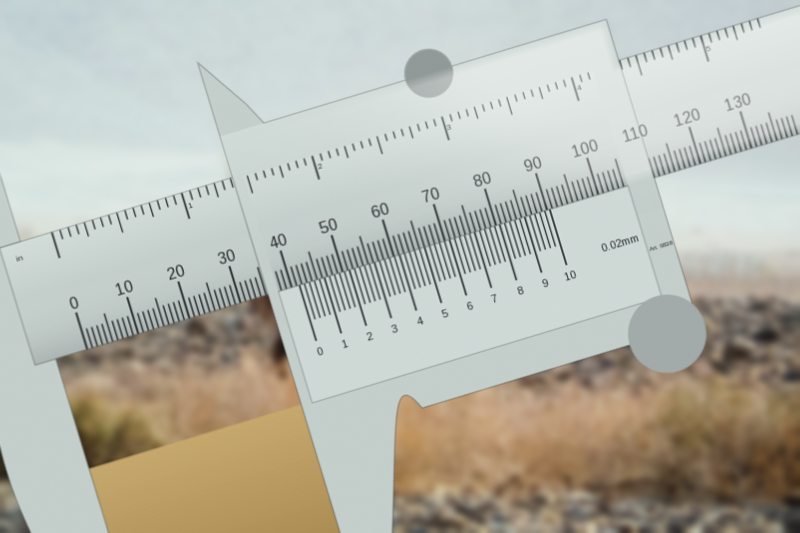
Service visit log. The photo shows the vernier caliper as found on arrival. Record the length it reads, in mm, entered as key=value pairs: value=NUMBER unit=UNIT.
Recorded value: value=41.5 unit=mm
